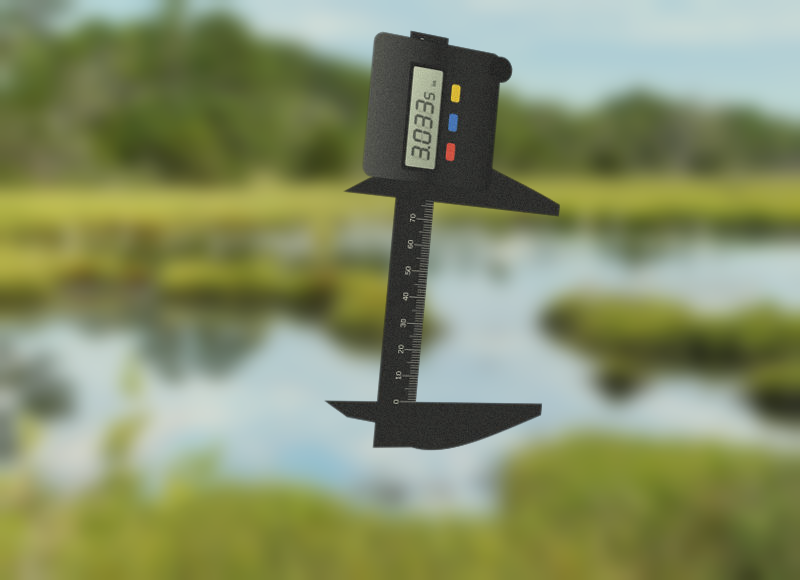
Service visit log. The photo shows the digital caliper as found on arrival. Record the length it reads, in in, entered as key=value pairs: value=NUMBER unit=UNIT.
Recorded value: value=3.0335 unit=in
